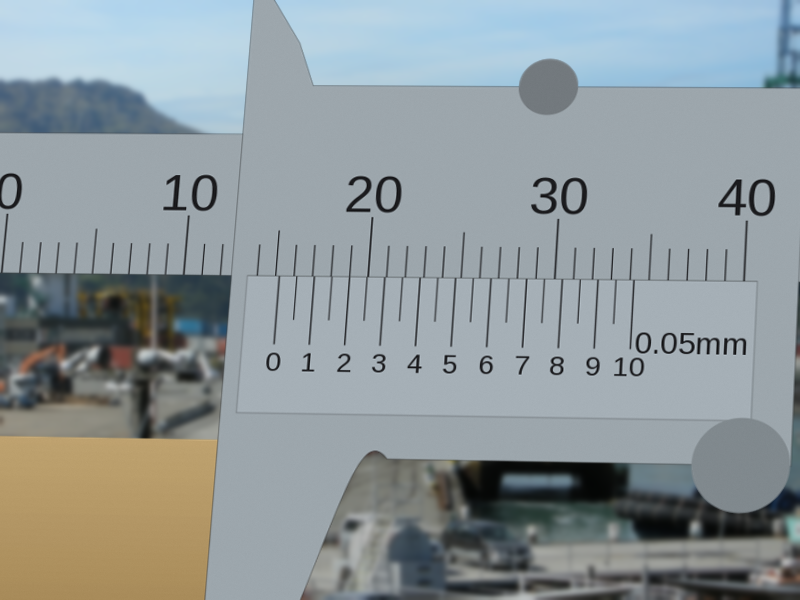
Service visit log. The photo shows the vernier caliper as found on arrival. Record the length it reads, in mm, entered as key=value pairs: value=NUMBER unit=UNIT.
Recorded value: value=15.2 unit=mm
